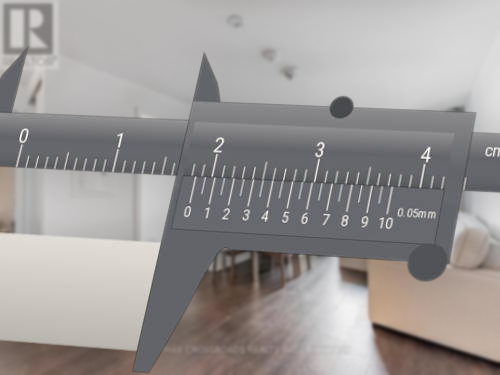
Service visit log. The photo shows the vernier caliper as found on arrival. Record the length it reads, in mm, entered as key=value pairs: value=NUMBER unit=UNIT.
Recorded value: value=18.4 unit=mm
